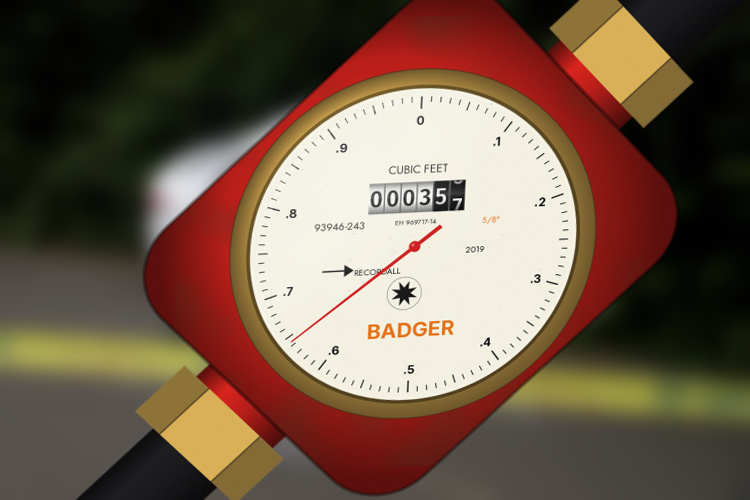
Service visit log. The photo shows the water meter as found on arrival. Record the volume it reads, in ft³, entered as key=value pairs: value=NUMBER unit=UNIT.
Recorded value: value=356.64 unit=ft³
